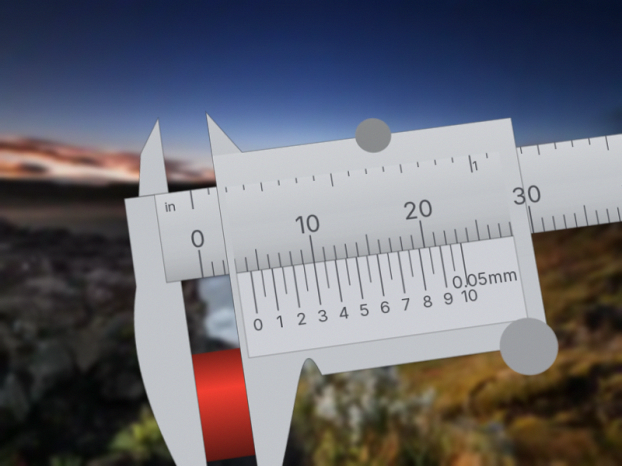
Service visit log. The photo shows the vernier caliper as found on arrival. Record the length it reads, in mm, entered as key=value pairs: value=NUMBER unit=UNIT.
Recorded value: value=4.3 unit=mm
